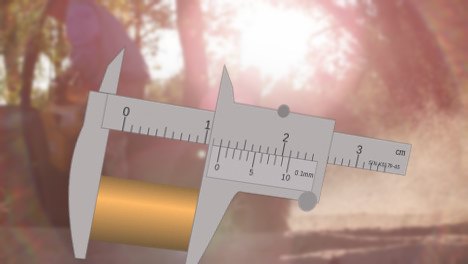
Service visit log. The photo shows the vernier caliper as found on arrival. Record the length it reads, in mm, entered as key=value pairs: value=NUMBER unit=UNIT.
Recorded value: value=12.0 unit=mm
